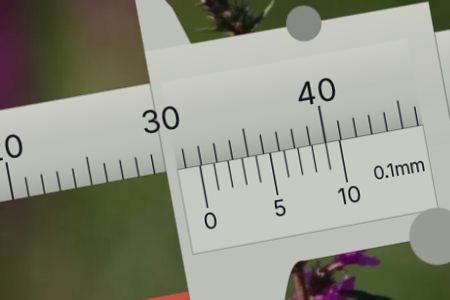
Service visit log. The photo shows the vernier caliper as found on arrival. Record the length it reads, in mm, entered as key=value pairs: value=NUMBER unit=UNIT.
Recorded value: value=31.9 unit=mm
